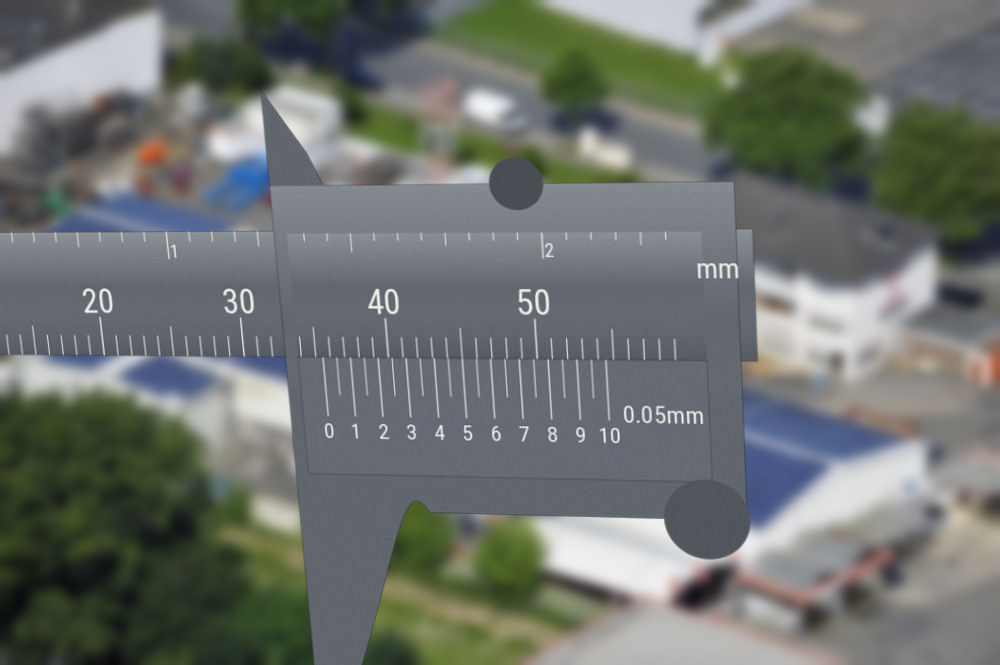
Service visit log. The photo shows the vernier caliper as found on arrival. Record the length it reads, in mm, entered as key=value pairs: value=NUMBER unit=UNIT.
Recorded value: value=35.5 unit=mm
